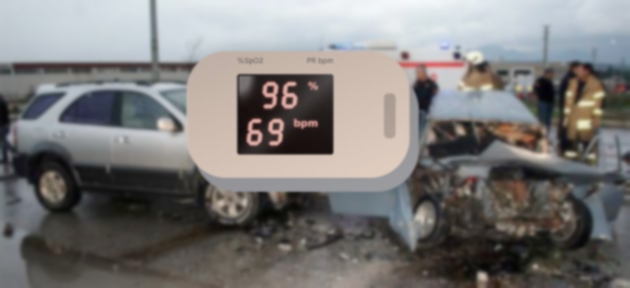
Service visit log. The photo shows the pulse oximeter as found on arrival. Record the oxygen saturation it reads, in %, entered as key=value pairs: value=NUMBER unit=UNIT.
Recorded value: value=96 unit=%
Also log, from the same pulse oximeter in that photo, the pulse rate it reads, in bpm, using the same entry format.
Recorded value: value=69 unit=bpm
